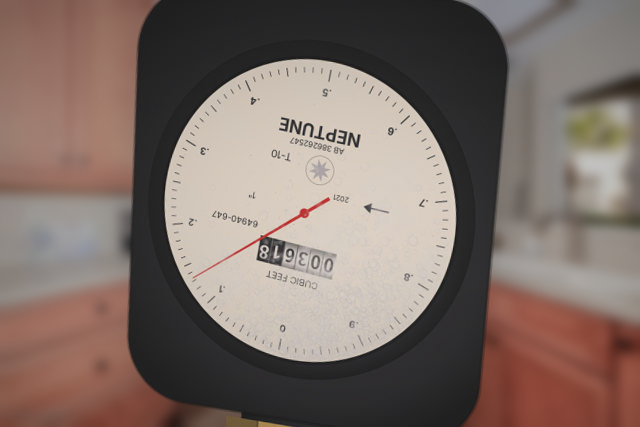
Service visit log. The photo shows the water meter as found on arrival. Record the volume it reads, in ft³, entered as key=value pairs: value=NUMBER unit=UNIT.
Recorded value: value=3618.13 unit=ft³
